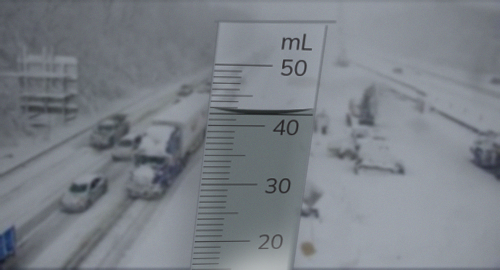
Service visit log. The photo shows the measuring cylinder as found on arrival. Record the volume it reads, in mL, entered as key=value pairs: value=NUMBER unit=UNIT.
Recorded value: value=42 unit=mL
